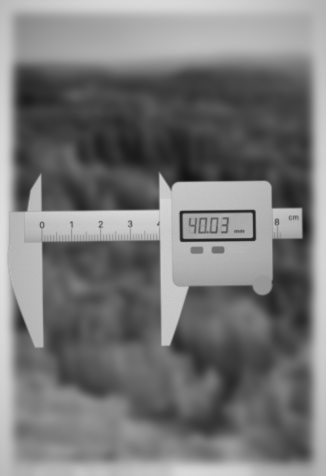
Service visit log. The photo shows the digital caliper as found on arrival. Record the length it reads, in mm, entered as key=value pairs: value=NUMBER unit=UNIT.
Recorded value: value=40.03 unit=mm
